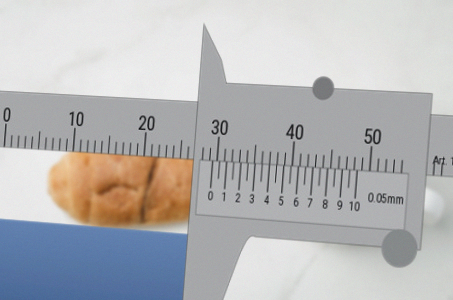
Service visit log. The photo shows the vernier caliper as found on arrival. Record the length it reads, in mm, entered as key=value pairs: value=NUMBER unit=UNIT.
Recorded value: value=29.4 unit=mm
